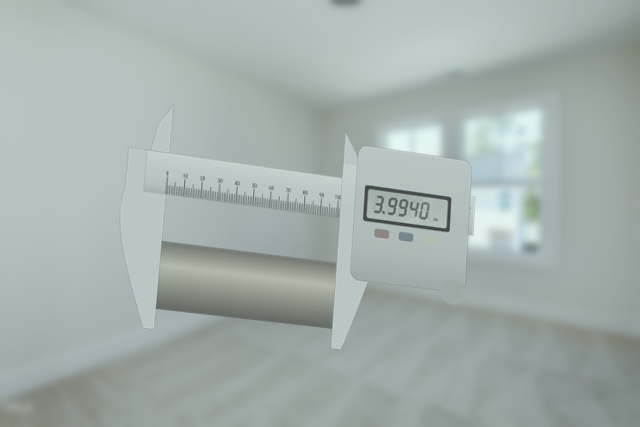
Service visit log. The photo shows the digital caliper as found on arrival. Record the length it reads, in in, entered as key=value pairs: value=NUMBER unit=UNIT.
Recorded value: value=3.9940 unit=in
